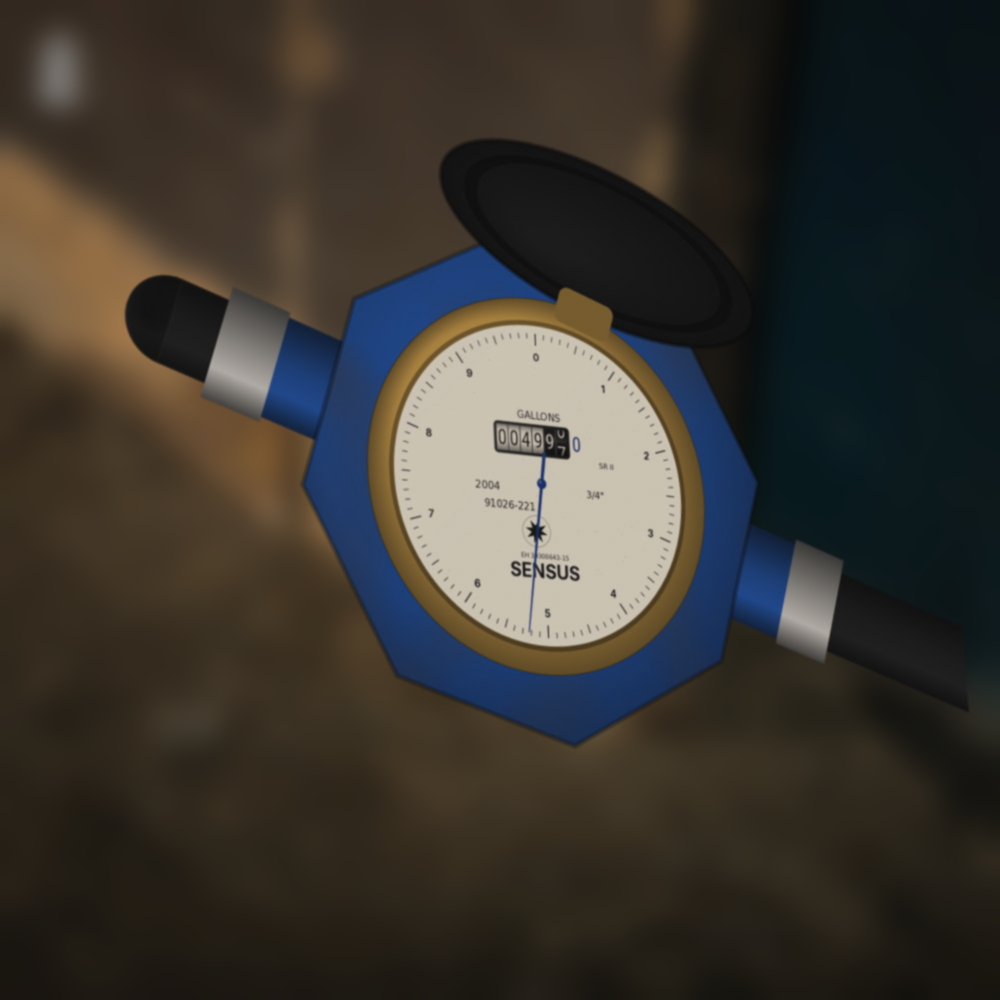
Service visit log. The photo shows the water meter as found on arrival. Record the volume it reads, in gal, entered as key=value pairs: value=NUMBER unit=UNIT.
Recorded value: value=49965.2 unit=gal
